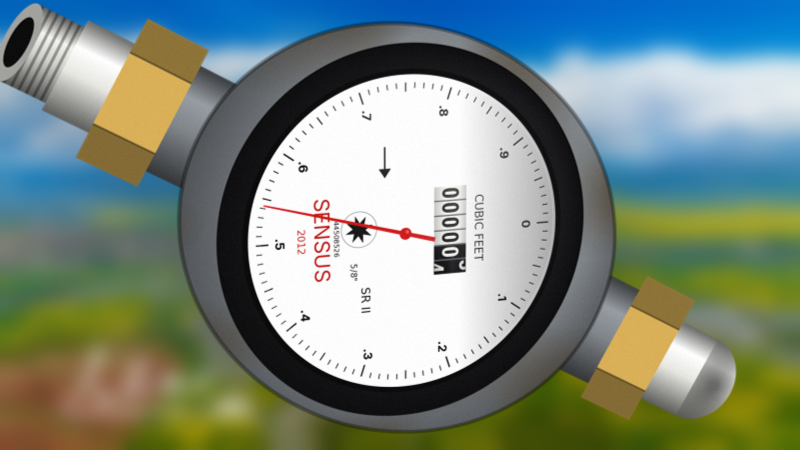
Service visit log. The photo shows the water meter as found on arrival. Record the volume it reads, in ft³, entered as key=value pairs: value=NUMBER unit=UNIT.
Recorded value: value=3.54 unit=ft³
